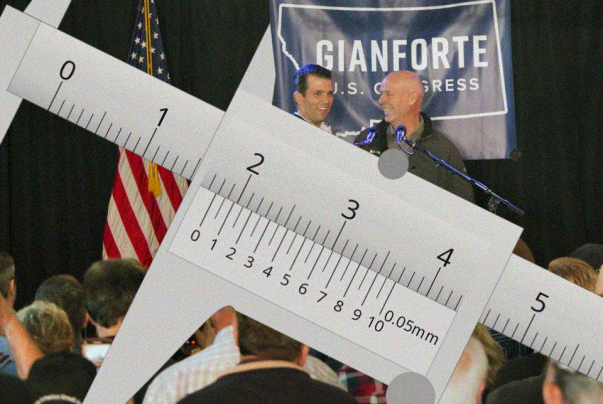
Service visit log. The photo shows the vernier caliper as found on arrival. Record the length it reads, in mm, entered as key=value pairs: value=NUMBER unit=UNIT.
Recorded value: value=17.8 unit=mm
